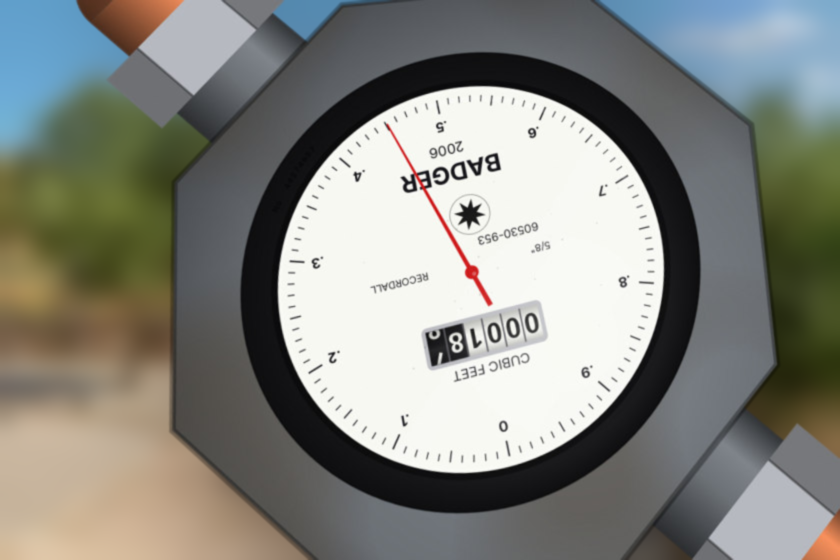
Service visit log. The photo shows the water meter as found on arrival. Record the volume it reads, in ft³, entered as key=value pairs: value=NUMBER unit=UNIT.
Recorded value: value=187.45 unit=ft³
